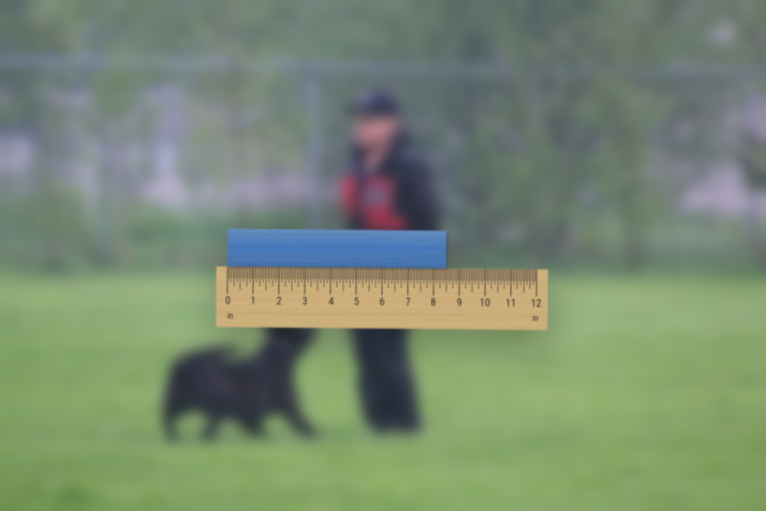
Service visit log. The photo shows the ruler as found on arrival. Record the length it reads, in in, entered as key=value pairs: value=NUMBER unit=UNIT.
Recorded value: value=8.5 unit=in
